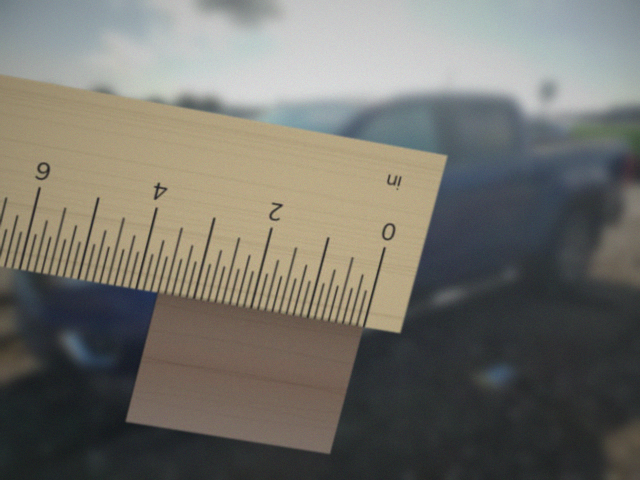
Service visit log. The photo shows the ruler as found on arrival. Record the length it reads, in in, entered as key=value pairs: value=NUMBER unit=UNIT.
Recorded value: value=3.625 unit=in
